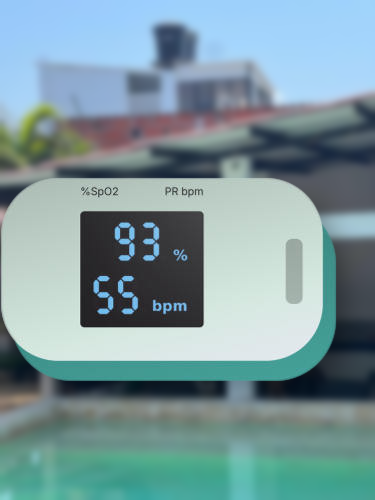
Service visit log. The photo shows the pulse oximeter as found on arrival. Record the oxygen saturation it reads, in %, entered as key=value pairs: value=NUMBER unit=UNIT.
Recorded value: value=93 unit=%
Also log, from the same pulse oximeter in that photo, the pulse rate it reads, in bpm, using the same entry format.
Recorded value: value=55 unit=bpm
